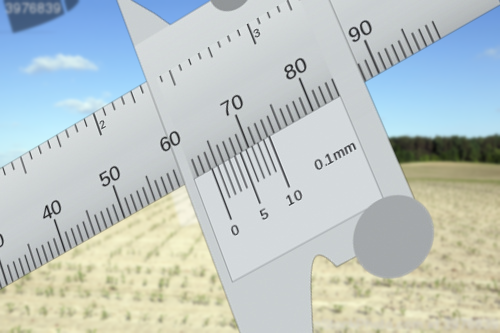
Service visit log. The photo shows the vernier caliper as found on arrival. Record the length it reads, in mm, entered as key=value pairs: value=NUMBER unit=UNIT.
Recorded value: value=64.2 unit=mm
